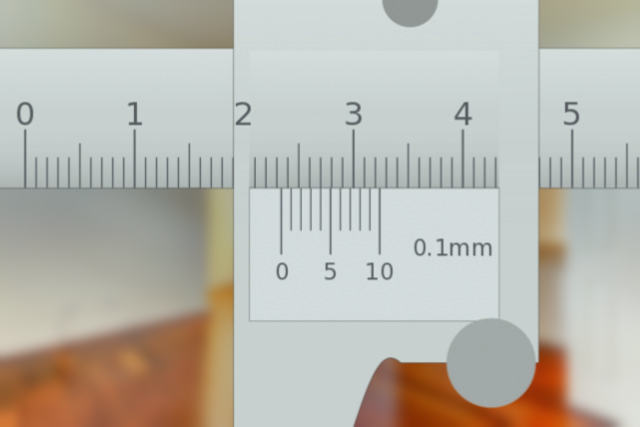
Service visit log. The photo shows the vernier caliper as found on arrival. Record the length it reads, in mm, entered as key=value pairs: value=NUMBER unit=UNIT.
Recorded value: value=23.4 unit=mm
